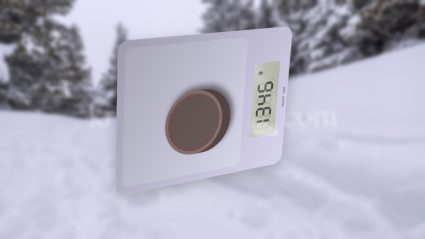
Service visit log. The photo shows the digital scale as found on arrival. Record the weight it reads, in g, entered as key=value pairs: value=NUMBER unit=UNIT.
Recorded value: value=1346 unit=g
